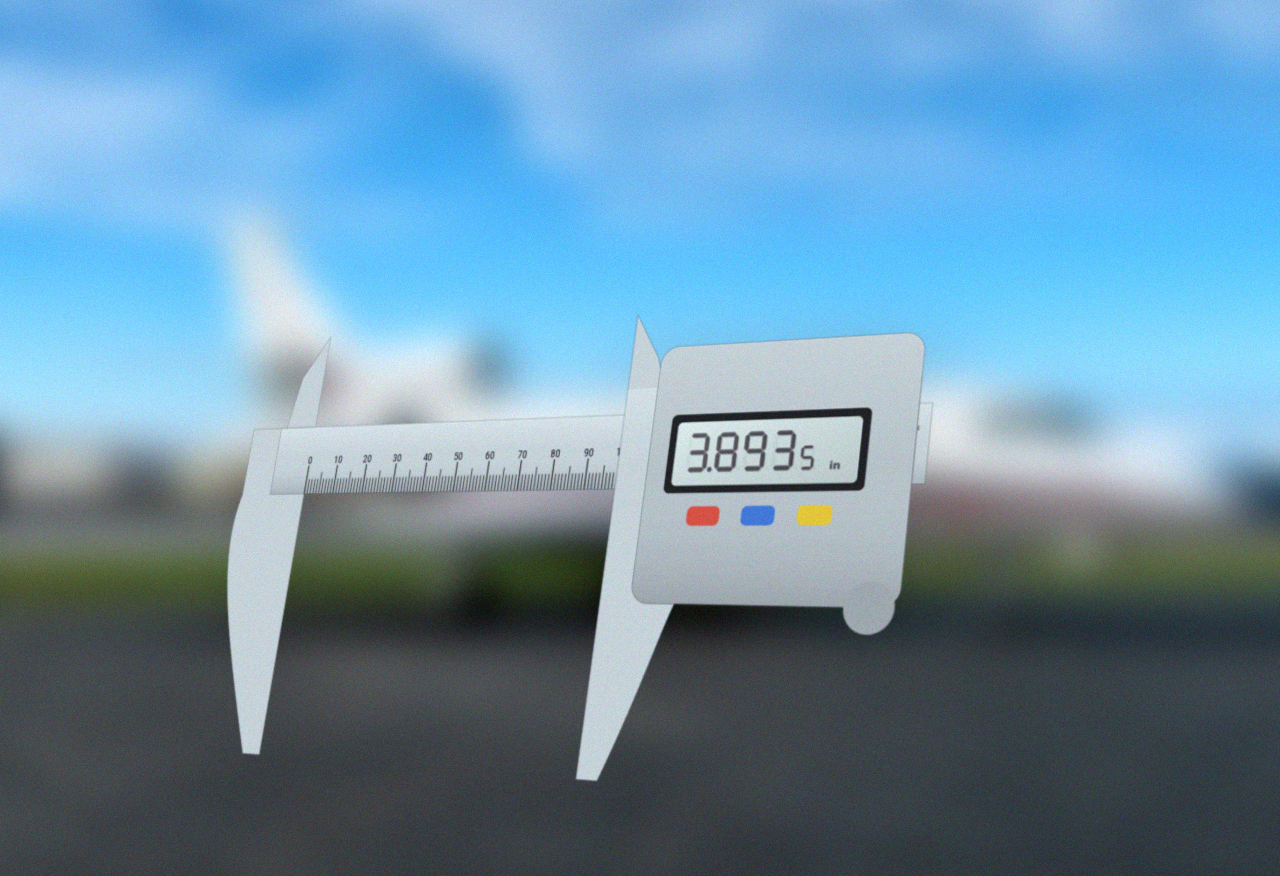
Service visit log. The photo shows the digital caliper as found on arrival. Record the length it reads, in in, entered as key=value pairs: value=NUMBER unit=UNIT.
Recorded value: value=3.8935 unit=in
